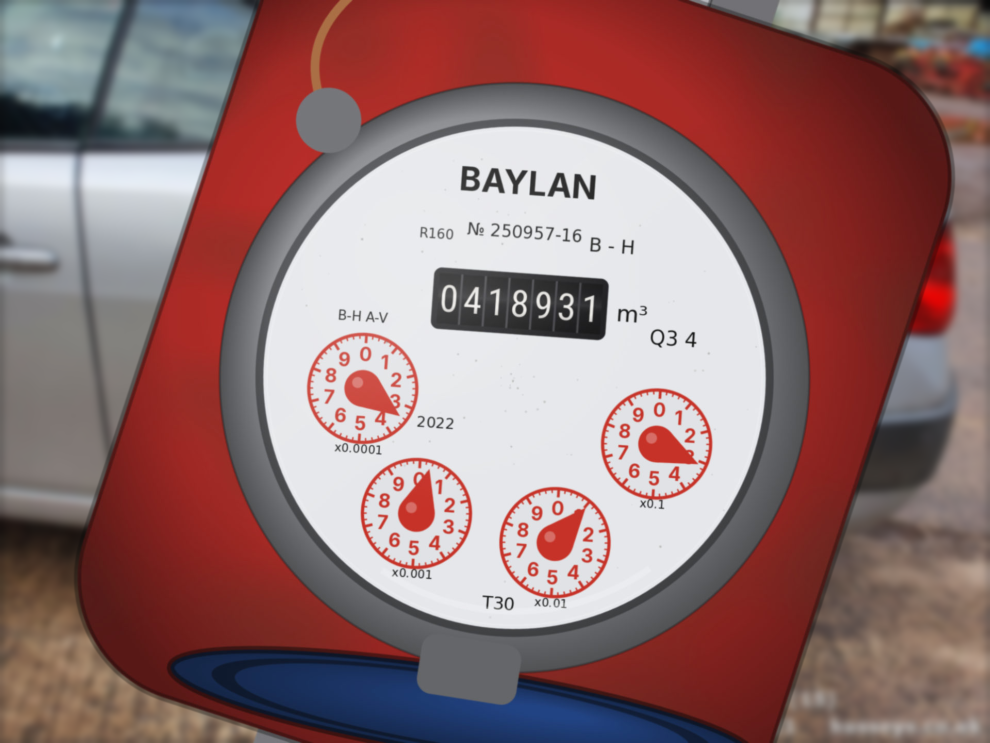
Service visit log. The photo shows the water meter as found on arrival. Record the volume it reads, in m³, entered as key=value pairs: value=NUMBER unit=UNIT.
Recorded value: value=418931.3103 unit=m³
